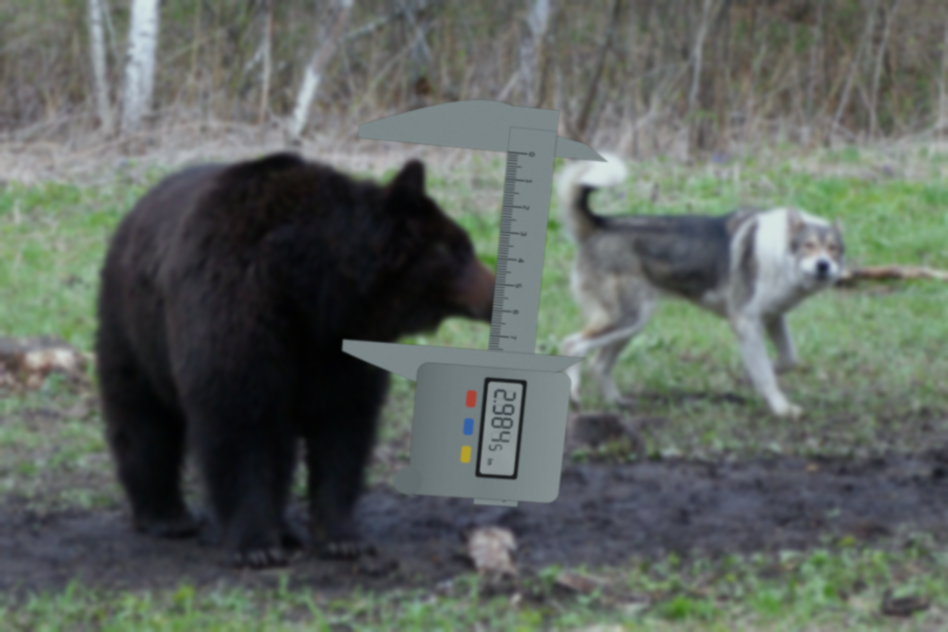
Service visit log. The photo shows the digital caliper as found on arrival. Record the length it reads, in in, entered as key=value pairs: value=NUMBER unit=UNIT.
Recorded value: value=2.9845 unit=in
